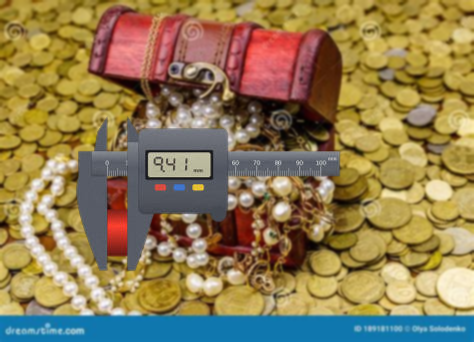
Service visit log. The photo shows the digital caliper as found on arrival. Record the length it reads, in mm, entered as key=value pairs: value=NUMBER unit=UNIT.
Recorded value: value=9.41 unit=mm
